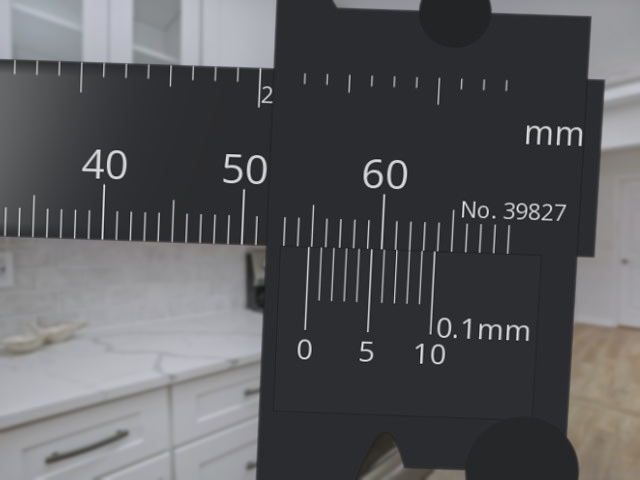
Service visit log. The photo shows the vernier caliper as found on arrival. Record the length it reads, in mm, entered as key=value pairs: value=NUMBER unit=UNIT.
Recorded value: value=54.8 unit=mm
